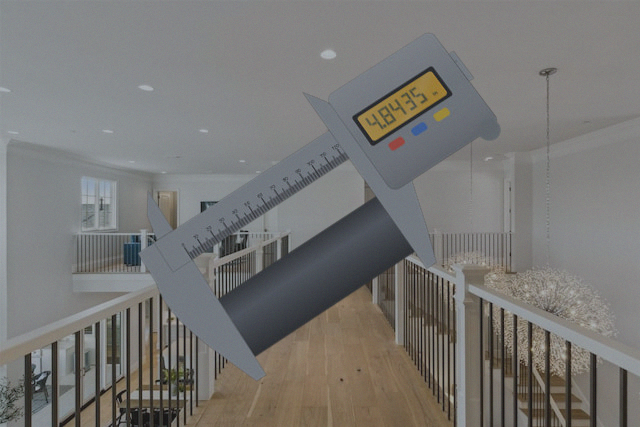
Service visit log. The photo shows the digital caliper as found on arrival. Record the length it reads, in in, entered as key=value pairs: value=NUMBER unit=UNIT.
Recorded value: value=4.8435 unit=in
